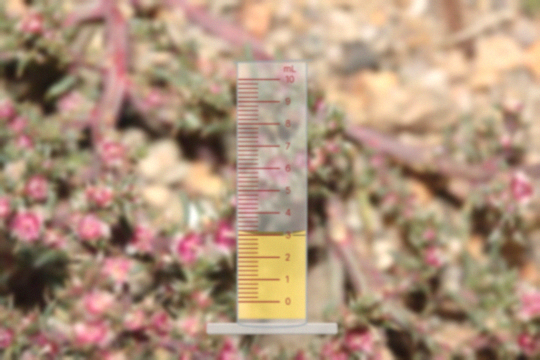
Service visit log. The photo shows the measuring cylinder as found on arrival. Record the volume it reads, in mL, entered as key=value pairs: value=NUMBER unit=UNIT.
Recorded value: value=3 unit=mL
